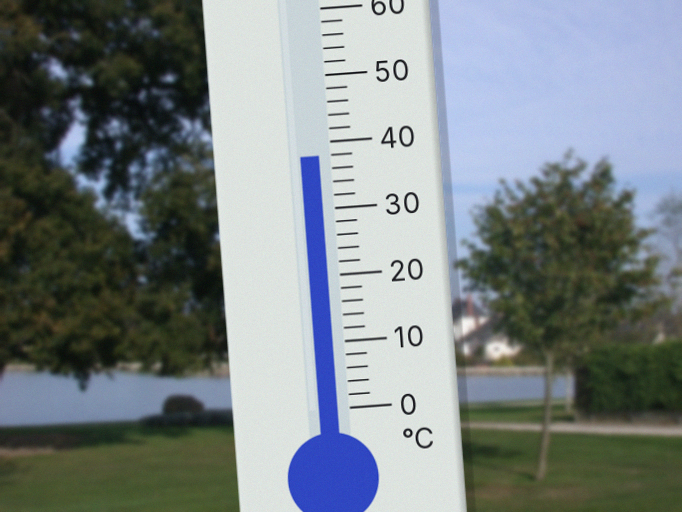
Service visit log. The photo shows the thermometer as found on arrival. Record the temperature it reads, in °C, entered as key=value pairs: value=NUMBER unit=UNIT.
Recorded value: value=38 unit=°C
